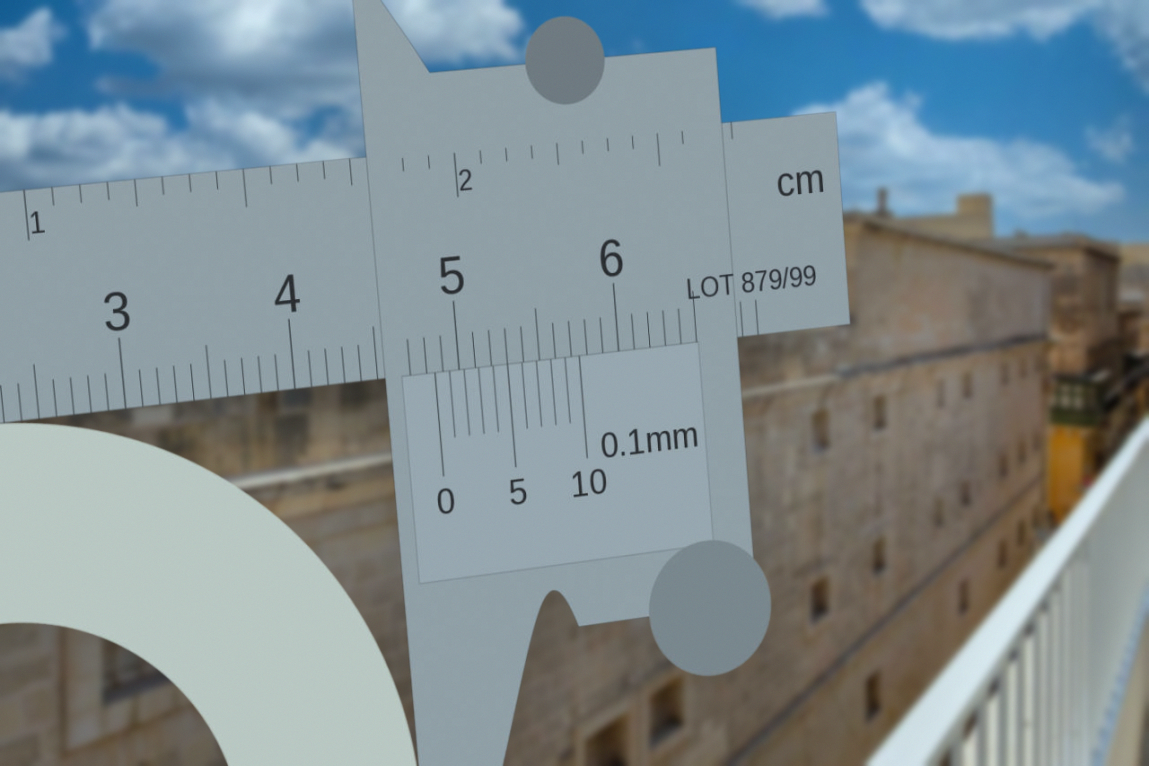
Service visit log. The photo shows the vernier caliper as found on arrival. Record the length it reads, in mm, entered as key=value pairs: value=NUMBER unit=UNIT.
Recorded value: value=48.5 unit=mm
